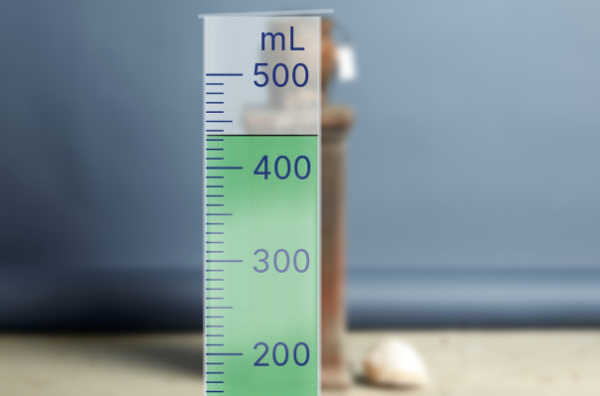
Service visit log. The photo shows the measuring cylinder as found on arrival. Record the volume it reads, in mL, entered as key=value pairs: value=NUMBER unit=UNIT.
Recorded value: value=435 unit=mL
